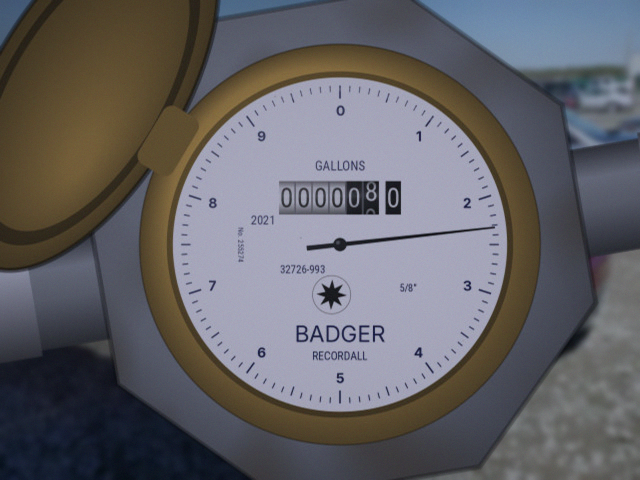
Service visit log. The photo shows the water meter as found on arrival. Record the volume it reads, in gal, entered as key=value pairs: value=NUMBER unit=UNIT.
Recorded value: value=82.3 unit=gal
